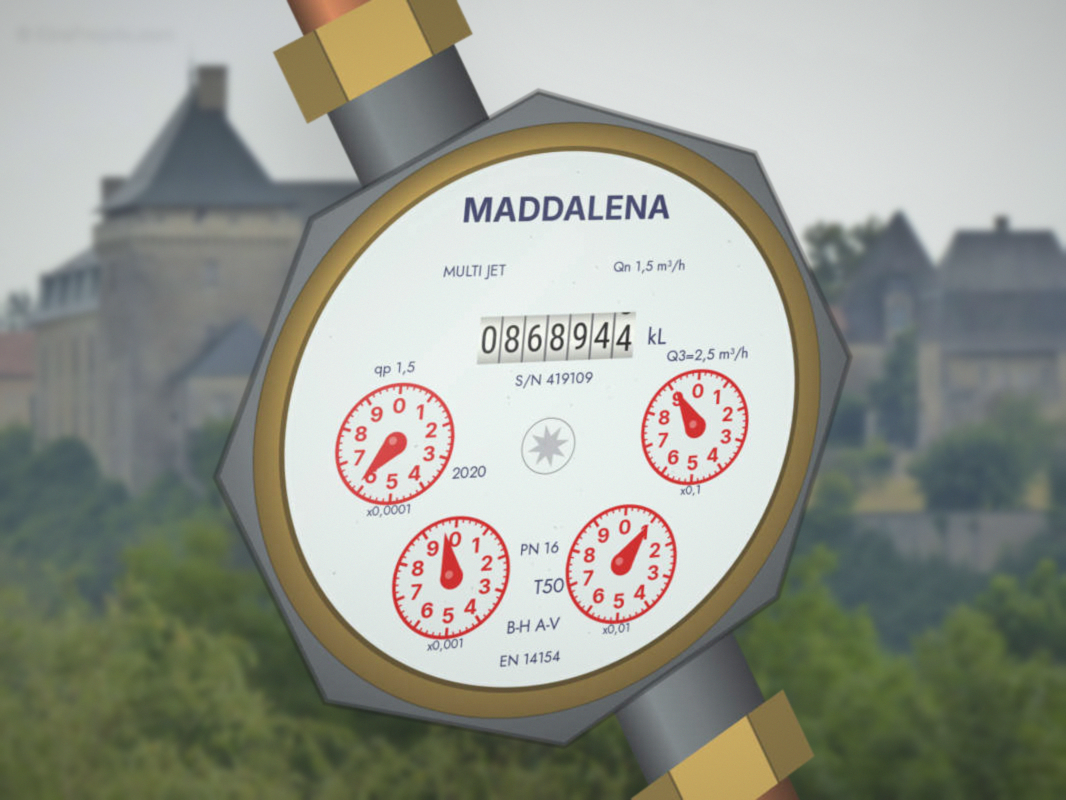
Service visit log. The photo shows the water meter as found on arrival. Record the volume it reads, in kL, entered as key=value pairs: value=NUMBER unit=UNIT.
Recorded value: value=868943.9096 unit=kL
